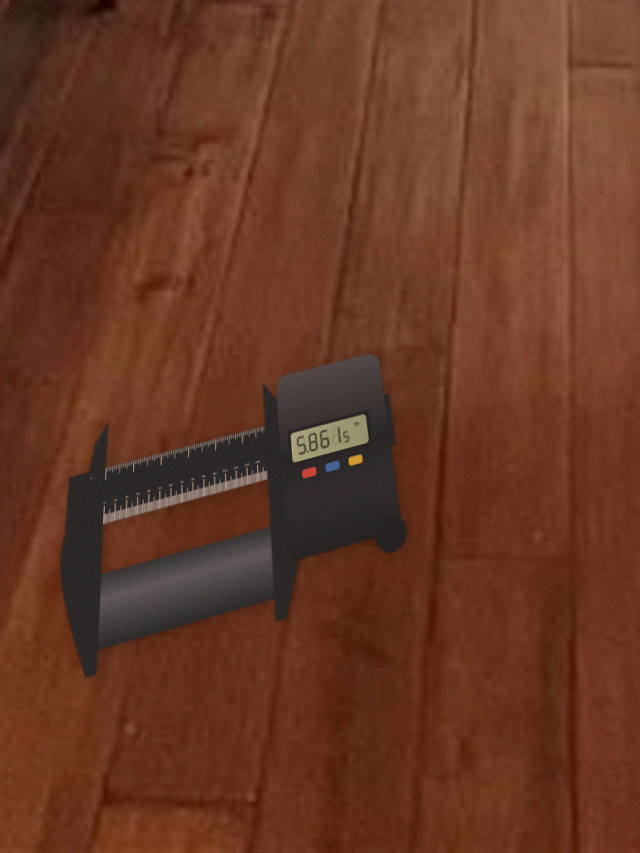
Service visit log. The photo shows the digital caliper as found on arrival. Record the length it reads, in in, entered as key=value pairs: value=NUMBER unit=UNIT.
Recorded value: value=5.8615 unit=in
